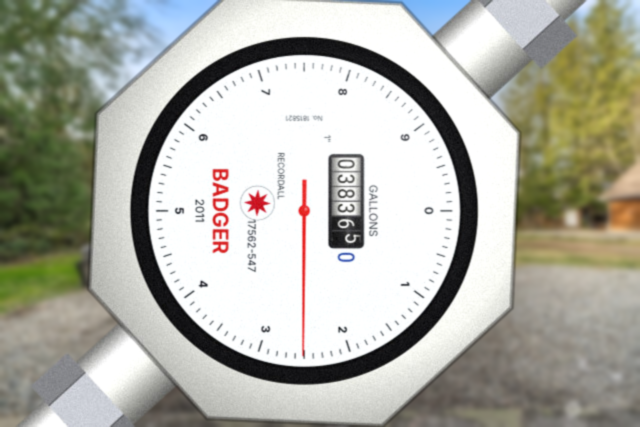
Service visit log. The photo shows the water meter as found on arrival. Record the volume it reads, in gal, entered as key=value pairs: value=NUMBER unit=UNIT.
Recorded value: value=383652.5 unit=gal
